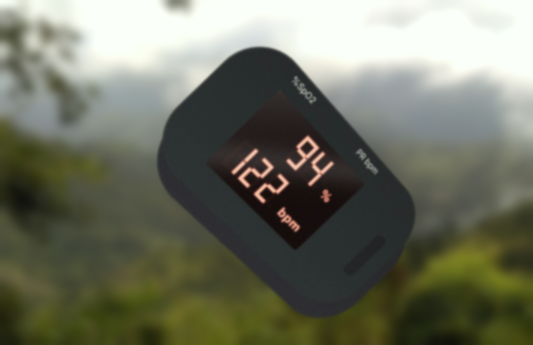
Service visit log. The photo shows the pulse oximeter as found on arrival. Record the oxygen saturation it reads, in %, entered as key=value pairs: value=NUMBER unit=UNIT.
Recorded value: value=94 unit=%
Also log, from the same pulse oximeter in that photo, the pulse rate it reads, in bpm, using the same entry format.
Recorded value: value=122 unit=bpm
